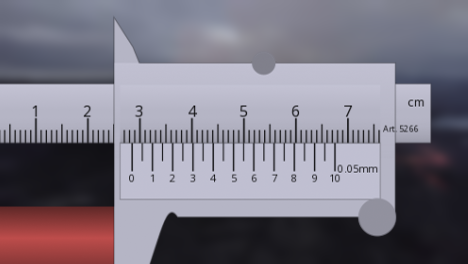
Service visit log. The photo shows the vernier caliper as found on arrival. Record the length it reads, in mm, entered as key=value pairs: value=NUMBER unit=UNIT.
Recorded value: value=28.5 unit=mm
